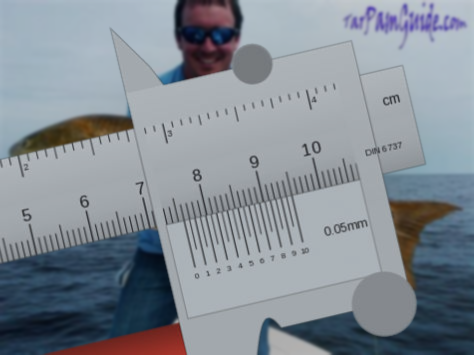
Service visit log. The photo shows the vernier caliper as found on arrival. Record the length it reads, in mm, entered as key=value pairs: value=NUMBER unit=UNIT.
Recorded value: value=76.0 unit=mm
